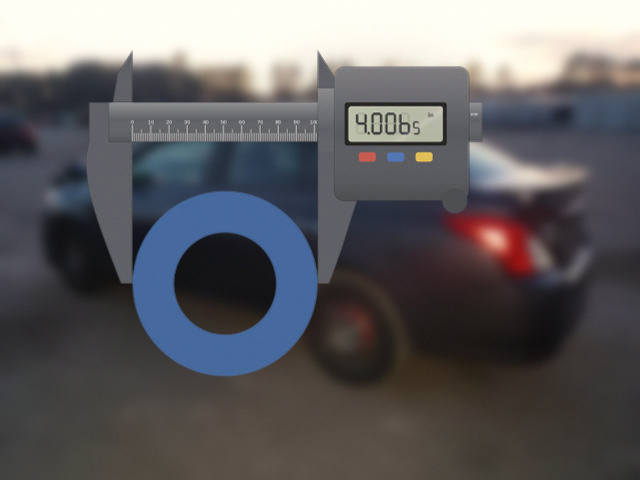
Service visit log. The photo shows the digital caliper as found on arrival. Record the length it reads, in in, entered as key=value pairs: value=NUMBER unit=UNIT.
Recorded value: value=4.0065 unit=in
